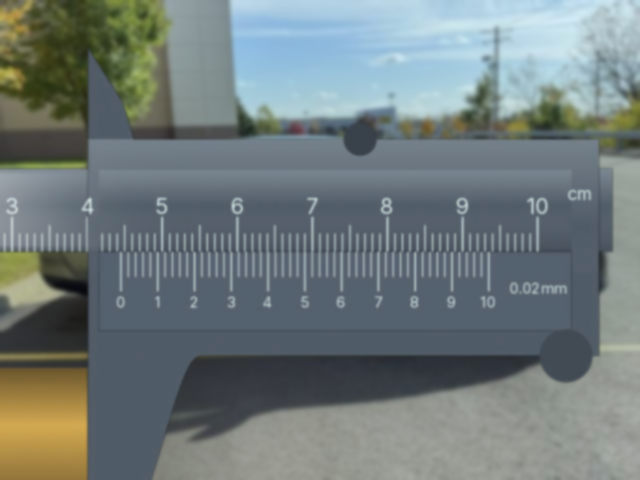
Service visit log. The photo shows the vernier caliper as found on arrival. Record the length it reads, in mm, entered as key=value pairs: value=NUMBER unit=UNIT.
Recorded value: value=44.5 unit=mm
